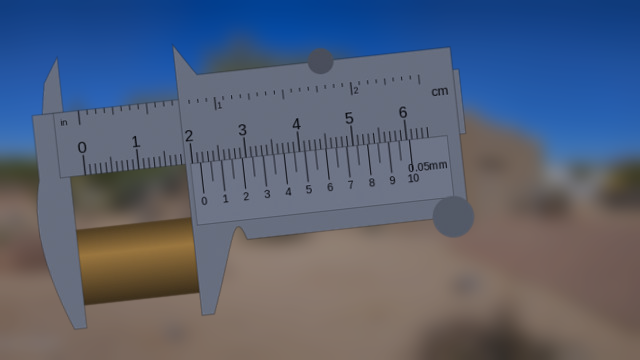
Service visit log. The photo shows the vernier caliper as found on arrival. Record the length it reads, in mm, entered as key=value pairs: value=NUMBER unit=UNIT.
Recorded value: value=21.5 unit=mm
